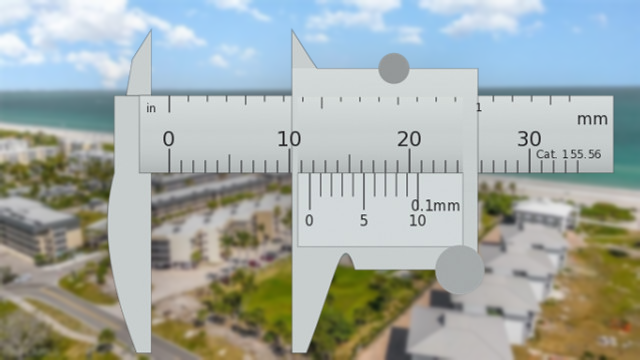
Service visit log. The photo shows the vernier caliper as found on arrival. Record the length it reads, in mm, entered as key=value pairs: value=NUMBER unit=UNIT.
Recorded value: value=11.7 unit=mm
